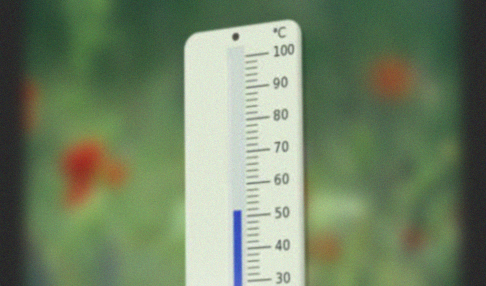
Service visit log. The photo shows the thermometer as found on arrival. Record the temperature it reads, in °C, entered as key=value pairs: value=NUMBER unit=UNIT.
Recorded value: value=52 unit=°C
